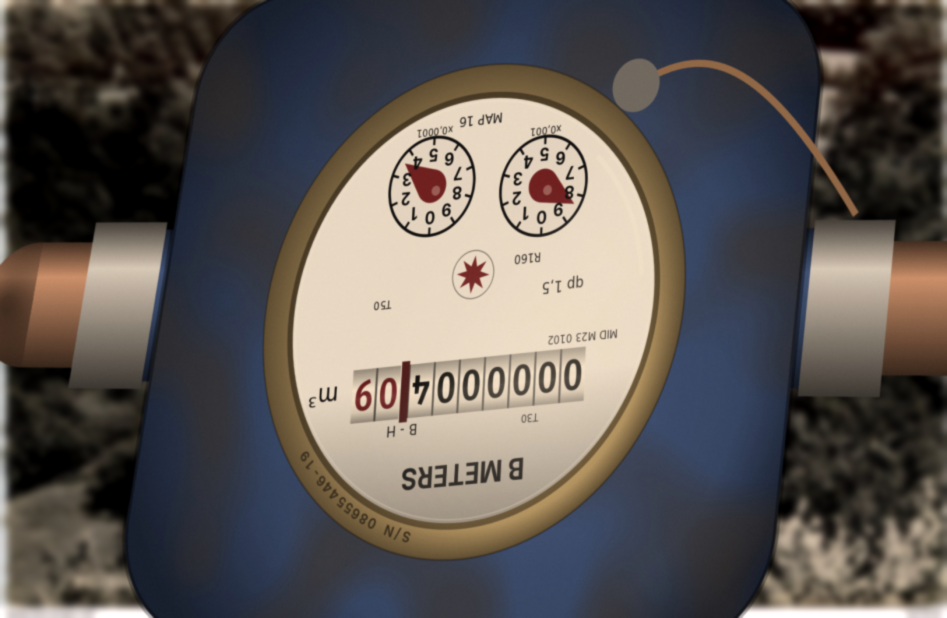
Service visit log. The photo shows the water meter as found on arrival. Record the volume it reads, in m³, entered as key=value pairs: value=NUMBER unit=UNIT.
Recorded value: value=4.0983 unit=m³
